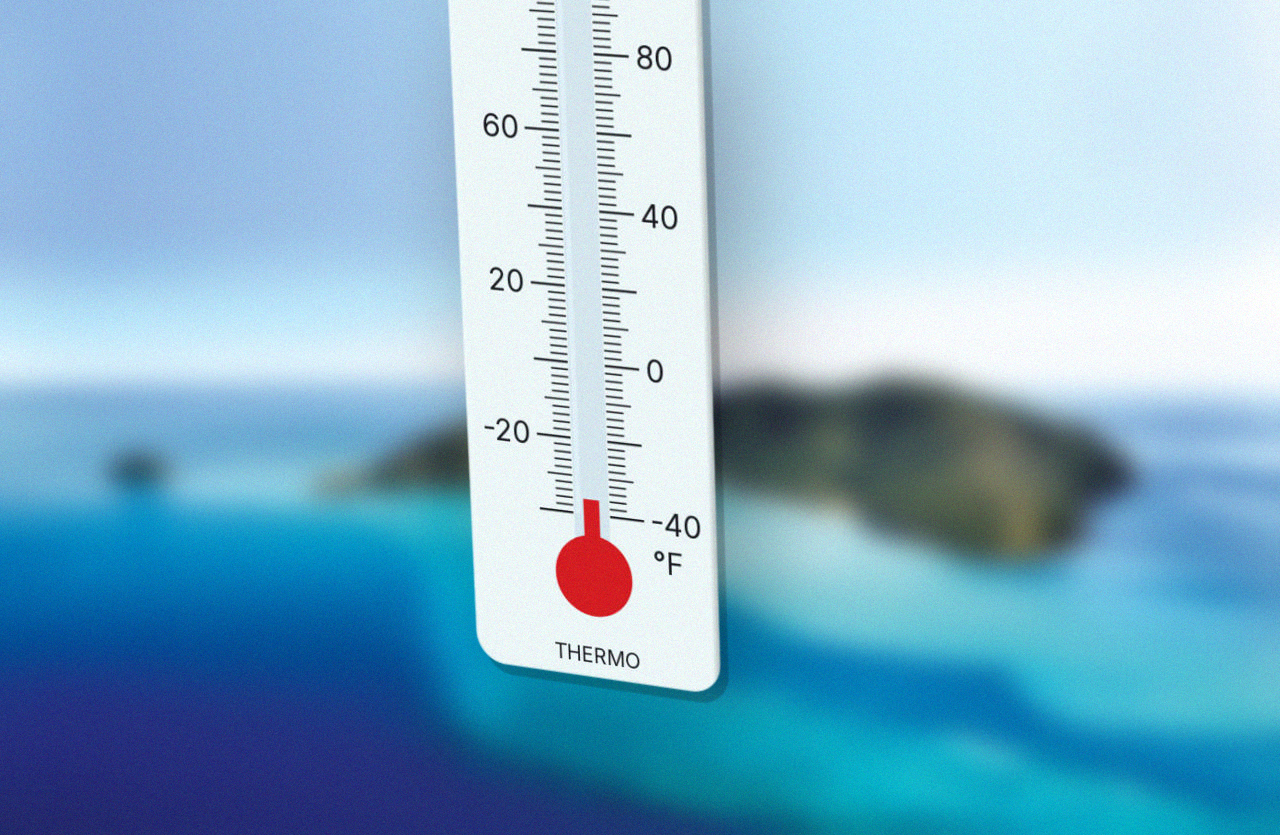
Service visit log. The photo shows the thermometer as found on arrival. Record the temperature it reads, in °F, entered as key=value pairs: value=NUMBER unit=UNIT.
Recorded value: value=-36 unit=°F
